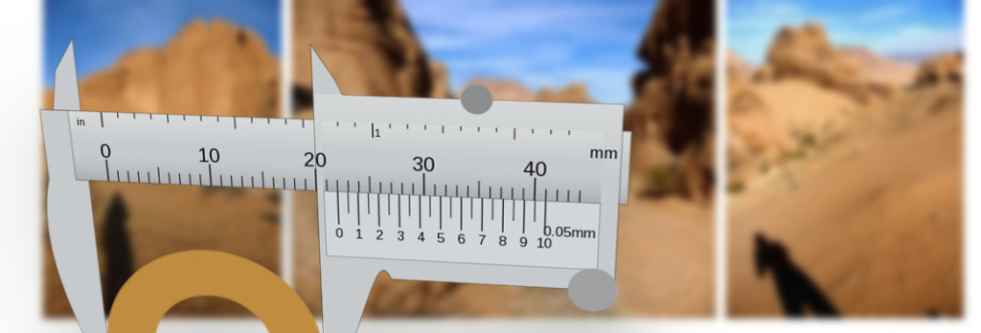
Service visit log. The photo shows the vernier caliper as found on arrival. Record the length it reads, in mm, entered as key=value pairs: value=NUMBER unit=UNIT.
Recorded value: value=22.0 unit=mm
